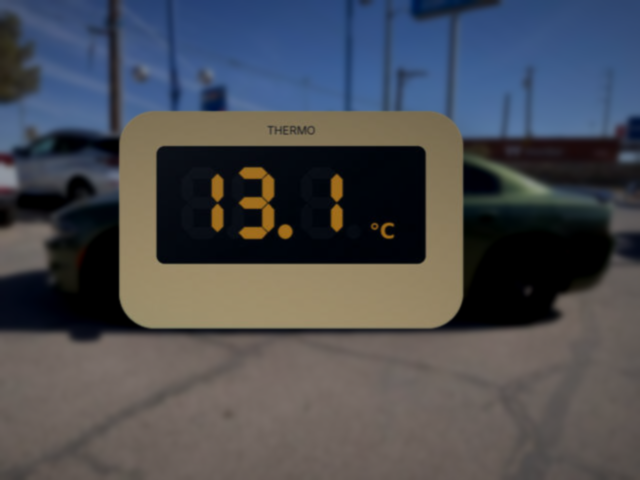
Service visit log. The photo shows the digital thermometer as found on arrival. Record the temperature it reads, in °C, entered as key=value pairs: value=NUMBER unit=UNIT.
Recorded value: value=13.1 unit=°C
